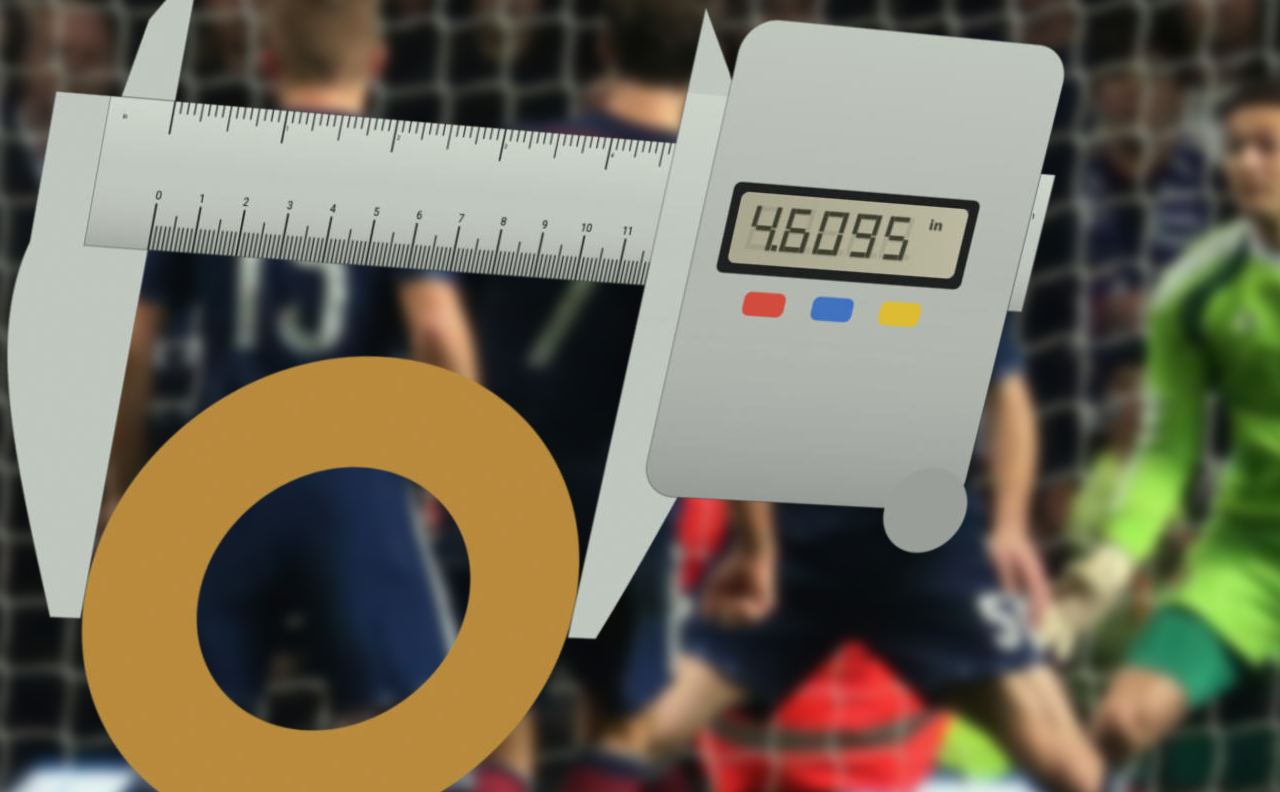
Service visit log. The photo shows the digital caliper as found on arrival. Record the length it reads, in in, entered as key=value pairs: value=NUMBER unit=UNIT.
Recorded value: value=4.6095 unit=in
